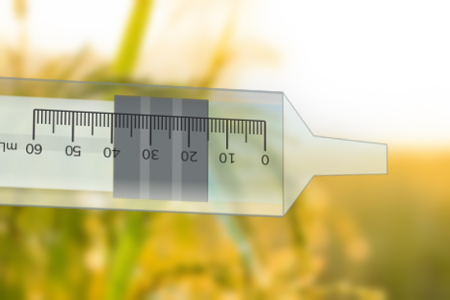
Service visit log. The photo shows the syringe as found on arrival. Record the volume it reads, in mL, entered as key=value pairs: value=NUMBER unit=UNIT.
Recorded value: value=15 unit=mL
